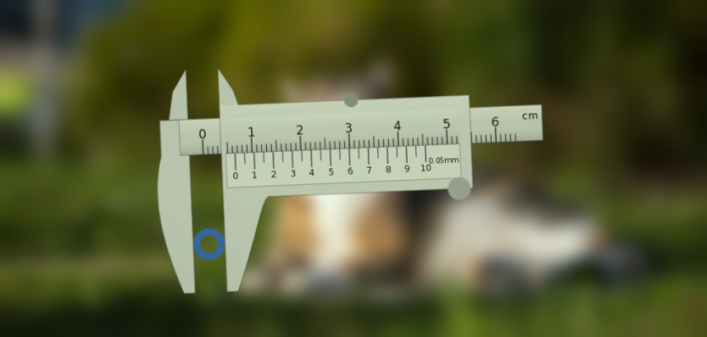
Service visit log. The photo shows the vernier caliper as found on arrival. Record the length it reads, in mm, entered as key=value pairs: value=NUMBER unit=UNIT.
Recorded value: value=6.5 unit=mm
